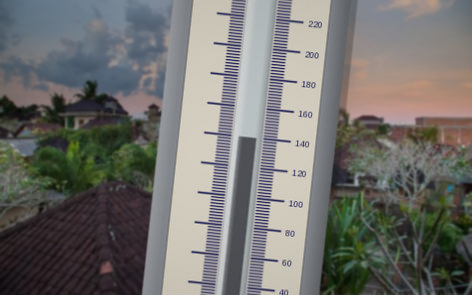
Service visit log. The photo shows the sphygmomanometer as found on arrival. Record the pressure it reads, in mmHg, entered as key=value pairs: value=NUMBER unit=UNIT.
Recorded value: value=140 unit=mmHg
